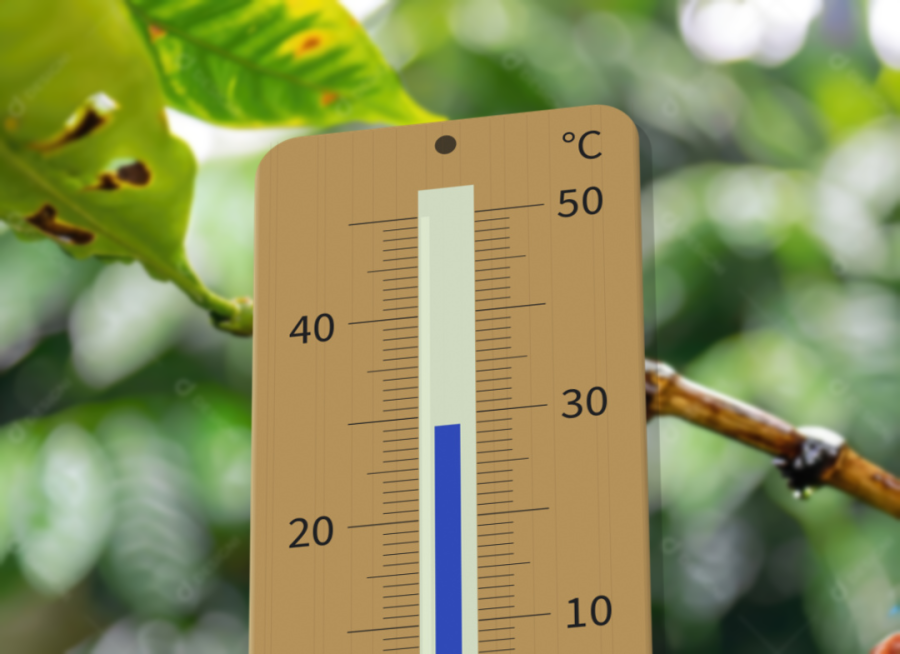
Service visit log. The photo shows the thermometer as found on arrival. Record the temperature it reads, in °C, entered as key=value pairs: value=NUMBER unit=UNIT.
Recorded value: value=29 unit=°C
